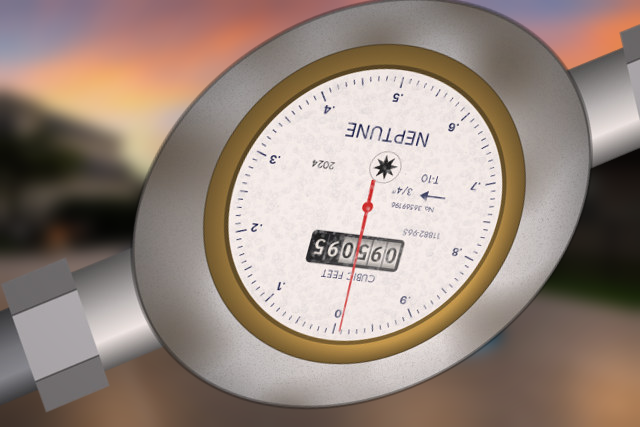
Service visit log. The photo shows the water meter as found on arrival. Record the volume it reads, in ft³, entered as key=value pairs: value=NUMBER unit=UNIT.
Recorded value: value=95094.99 unit=ft³
